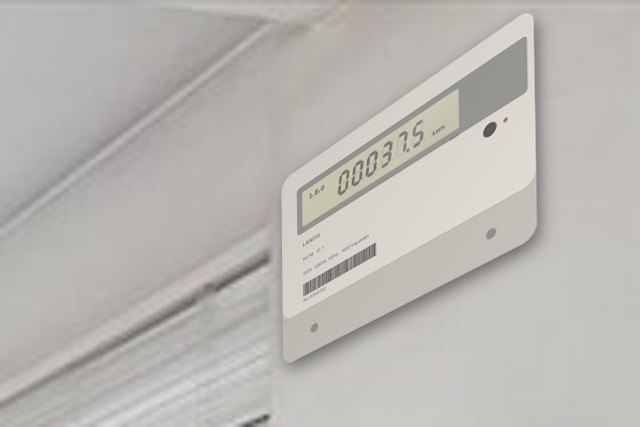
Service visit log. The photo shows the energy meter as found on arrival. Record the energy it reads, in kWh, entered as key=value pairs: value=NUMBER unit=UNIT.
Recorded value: value=37.5 unit=kWh
